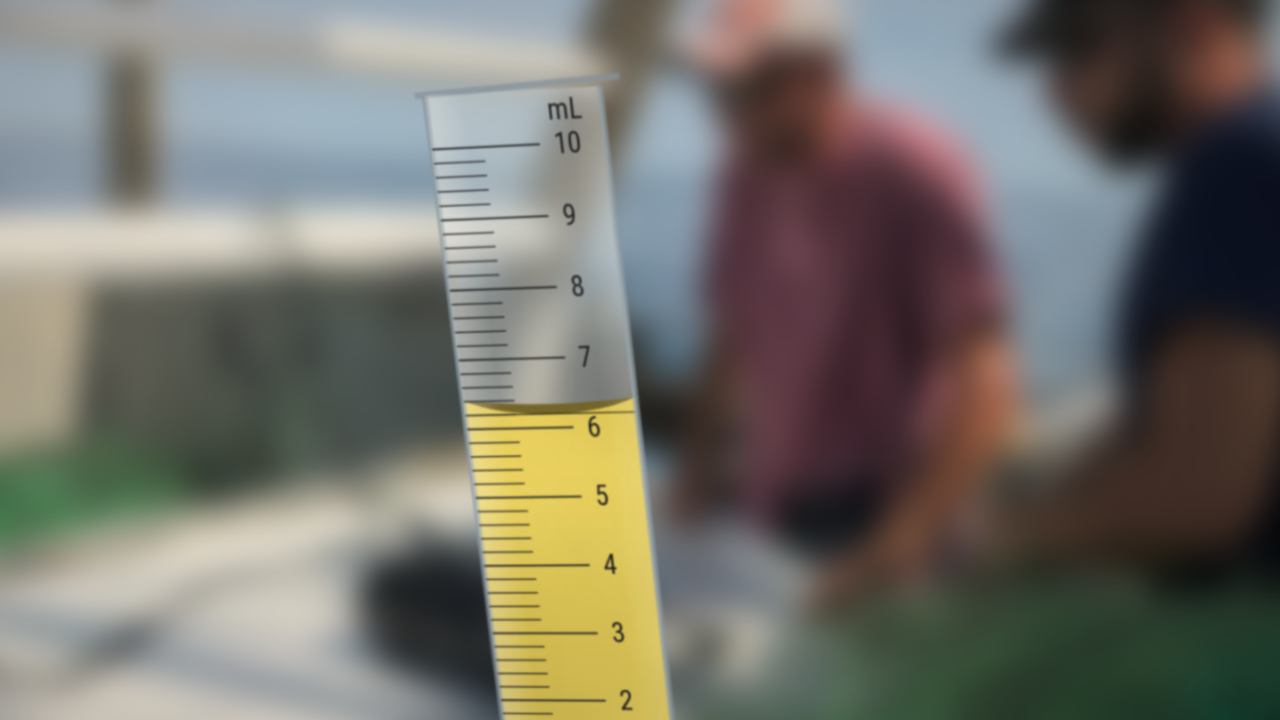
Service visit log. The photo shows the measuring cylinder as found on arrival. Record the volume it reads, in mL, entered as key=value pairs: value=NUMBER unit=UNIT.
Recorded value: value=6.2 unit=mL
